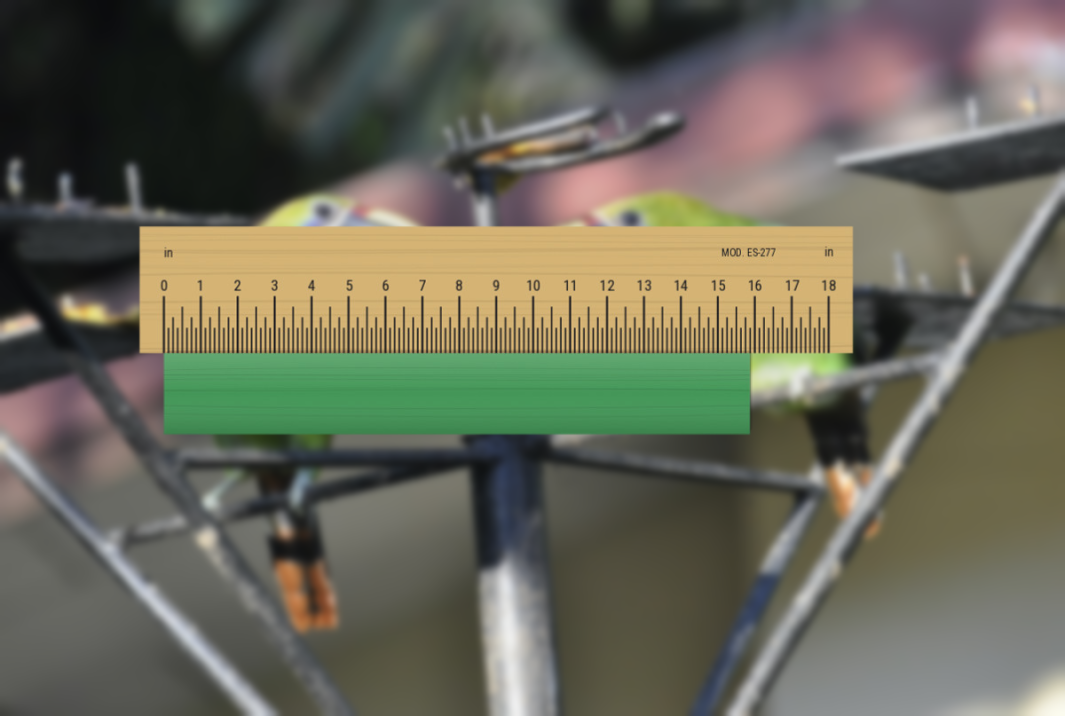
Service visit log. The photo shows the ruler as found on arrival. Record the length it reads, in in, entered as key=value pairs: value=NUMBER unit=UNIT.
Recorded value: value=15.875 unit=in
